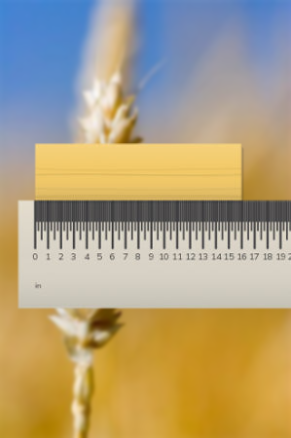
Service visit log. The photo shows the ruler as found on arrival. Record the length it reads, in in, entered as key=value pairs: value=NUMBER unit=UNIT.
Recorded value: value=16 unit=in
